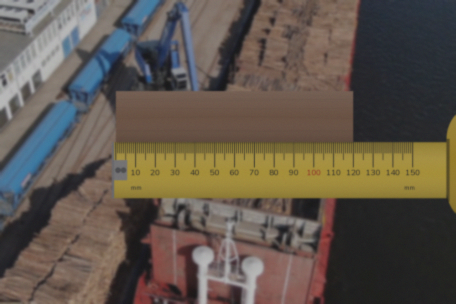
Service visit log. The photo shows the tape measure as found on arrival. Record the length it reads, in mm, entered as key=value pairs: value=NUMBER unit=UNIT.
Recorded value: value=120 unit=mm
